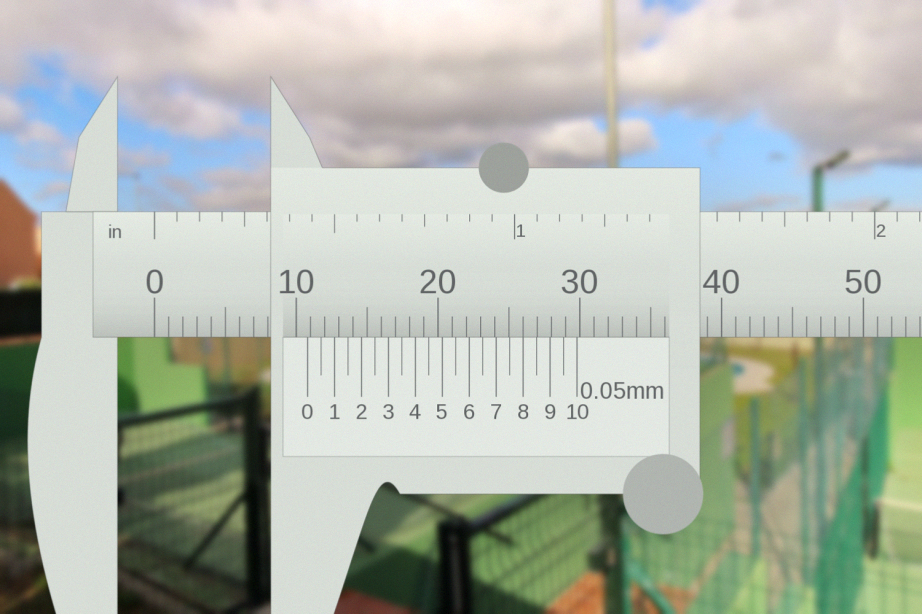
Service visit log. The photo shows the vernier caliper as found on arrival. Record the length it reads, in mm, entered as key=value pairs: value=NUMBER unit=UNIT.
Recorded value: value=10.8 unit=mm
